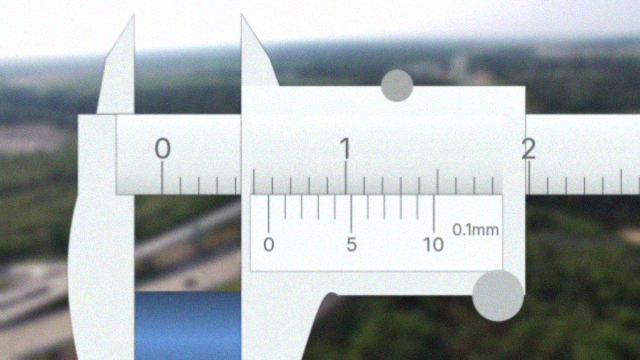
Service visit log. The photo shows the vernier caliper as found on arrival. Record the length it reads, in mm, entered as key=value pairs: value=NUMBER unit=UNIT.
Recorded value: value=5.8 unit=mm
